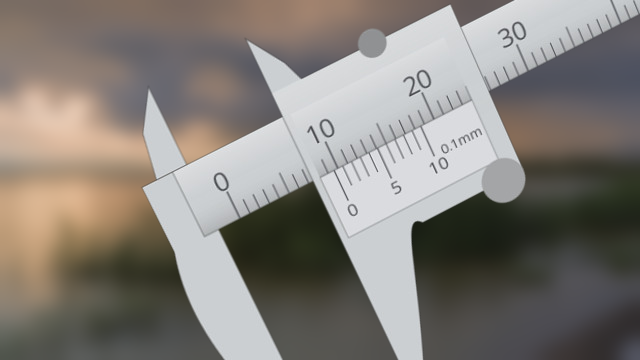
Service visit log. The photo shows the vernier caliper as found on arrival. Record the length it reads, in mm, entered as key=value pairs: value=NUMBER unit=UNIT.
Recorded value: value=9.6 unit=mm
